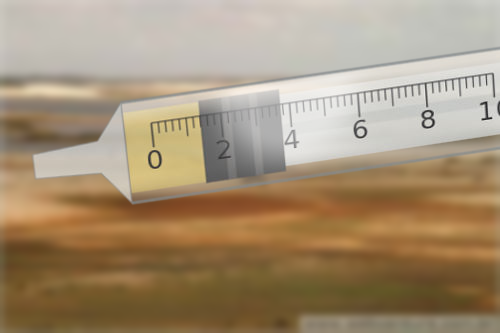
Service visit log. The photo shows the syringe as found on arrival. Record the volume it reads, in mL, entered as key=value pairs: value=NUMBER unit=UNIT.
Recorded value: value=1.4 unit=mL
